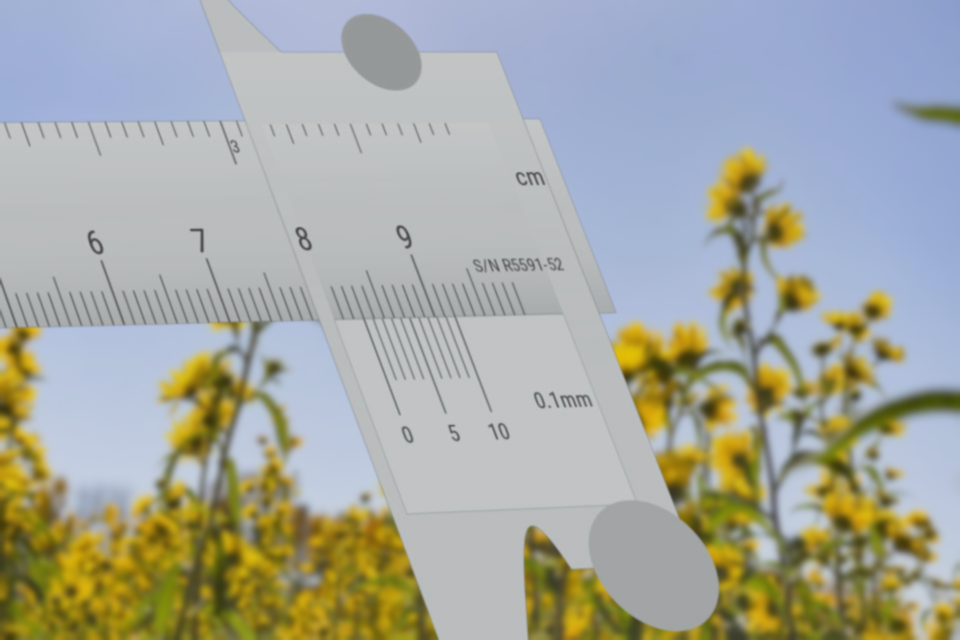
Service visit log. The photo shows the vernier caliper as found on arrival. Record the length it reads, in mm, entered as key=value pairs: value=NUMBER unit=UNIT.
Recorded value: value=83.0 unit=mm
